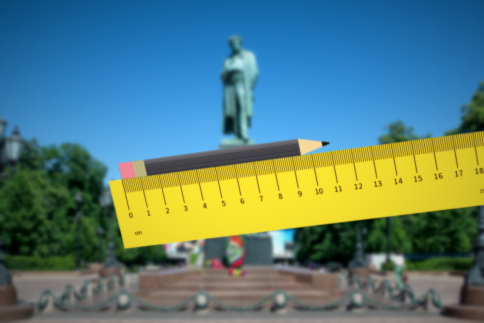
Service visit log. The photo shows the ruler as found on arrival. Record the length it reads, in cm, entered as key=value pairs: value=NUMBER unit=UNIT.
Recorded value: value=11 unit=cm
